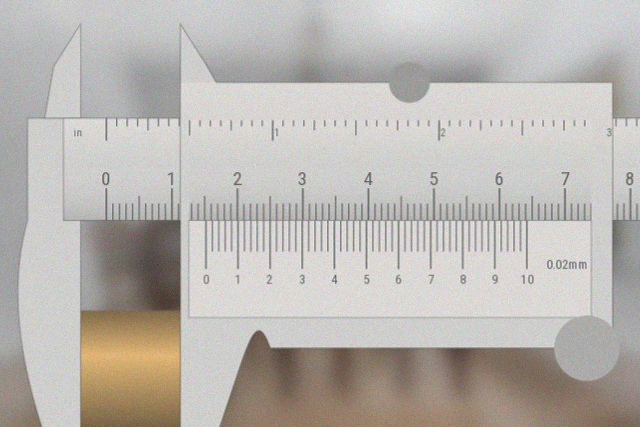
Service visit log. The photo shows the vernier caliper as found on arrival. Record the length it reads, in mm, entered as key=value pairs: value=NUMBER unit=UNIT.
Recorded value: value=15.2 unit=mm
